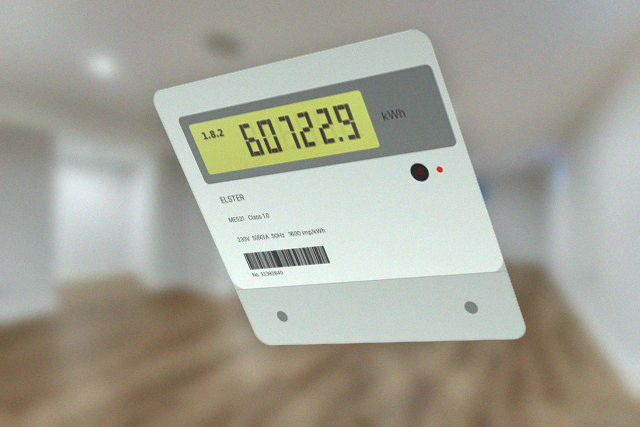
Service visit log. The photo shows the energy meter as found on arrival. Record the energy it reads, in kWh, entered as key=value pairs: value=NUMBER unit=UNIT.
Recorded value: value=60722.9 unit=kWh
